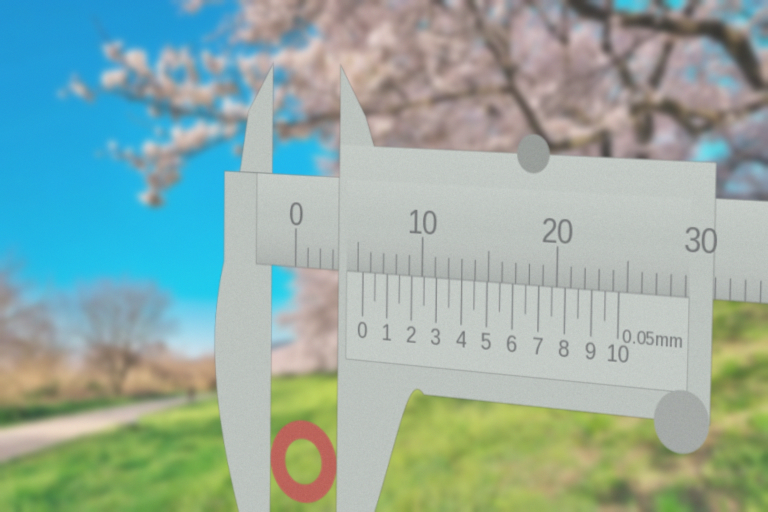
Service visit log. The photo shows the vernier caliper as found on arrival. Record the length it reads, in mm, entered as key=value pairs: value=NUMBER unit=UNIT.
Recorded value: value=5.4 unit=mm
